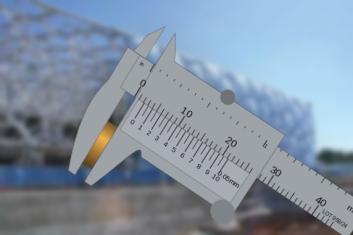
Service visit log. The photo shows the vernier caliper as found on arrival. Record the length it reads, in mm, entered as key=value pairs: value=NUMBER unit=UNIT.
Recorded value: value=2.2 unit=mm
